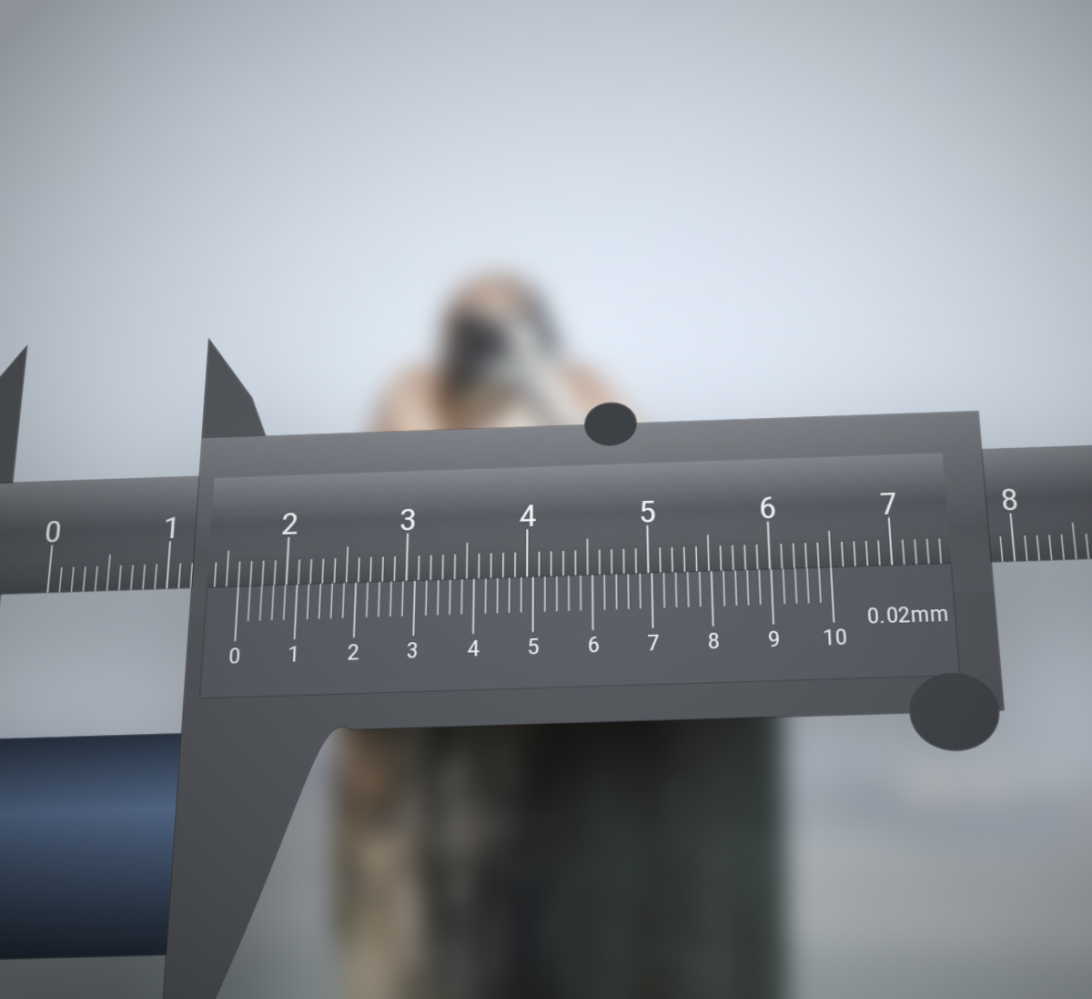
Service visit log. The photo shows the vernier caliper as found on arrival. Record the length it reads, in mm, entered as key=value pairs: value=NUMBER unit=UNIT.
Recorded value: value=16.0 unit=mm
